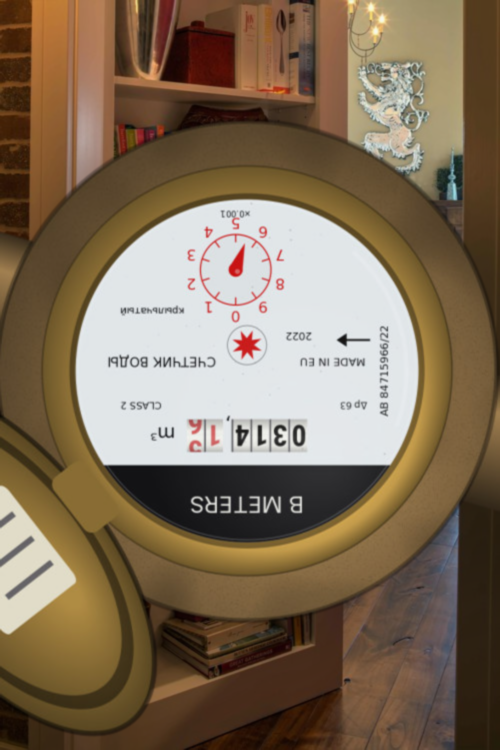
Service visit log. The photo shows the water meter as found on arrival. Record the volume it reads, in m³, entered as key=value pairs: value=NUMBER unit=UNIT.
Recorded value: value=314.155 unit=m³
